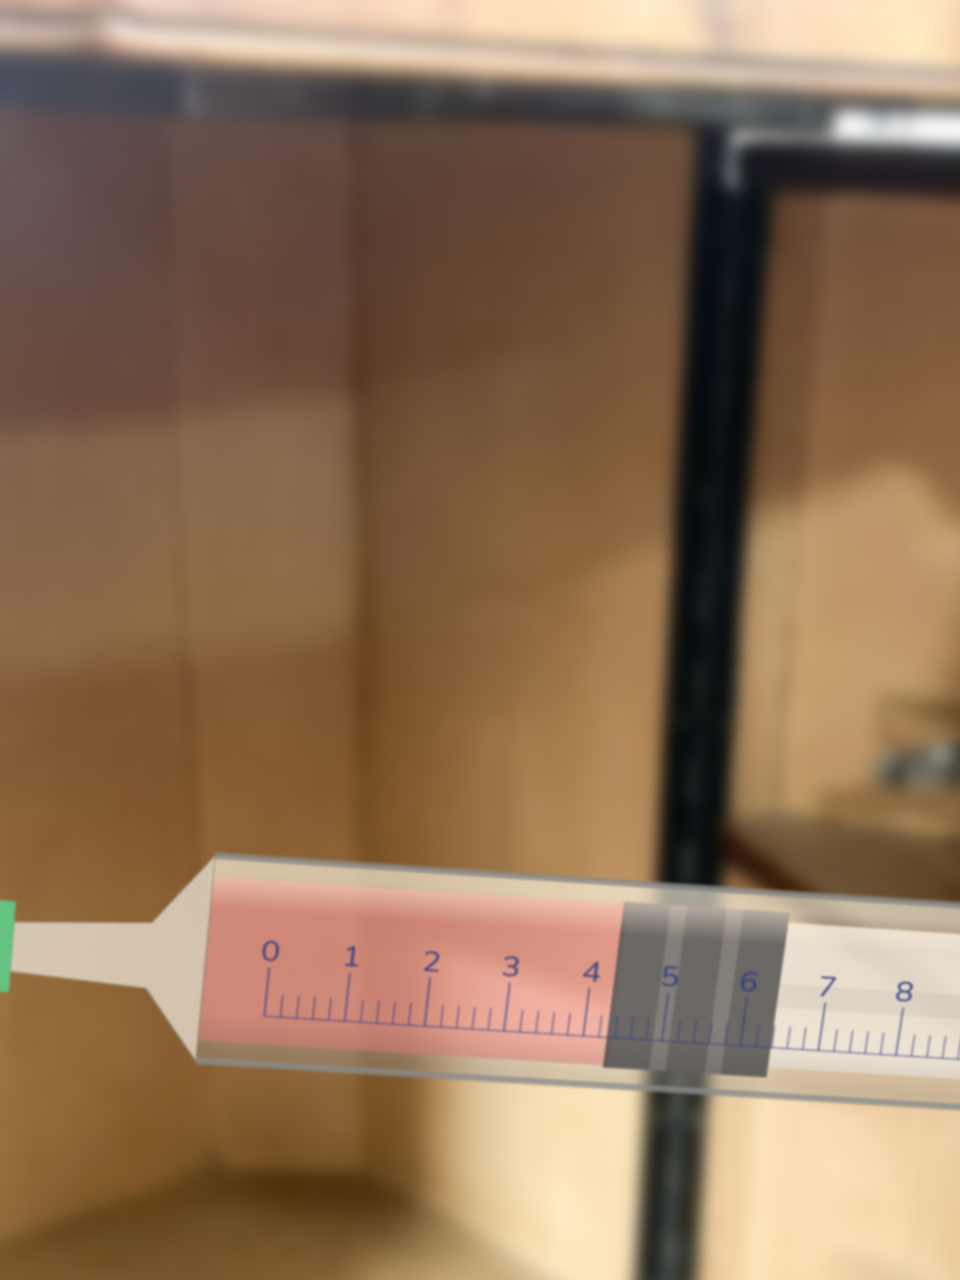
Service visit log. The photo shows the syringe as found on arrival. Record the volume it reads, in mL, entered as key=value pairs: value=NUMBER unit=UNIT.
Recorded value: value=4.3 unit=mL
